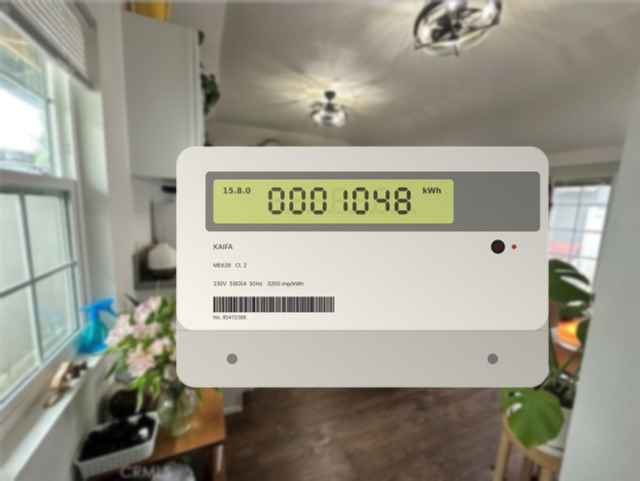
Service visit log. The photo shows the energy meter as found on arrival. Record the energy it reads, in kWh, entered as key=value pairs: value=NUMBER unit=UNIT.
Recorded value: value=1048 unit=kWh
